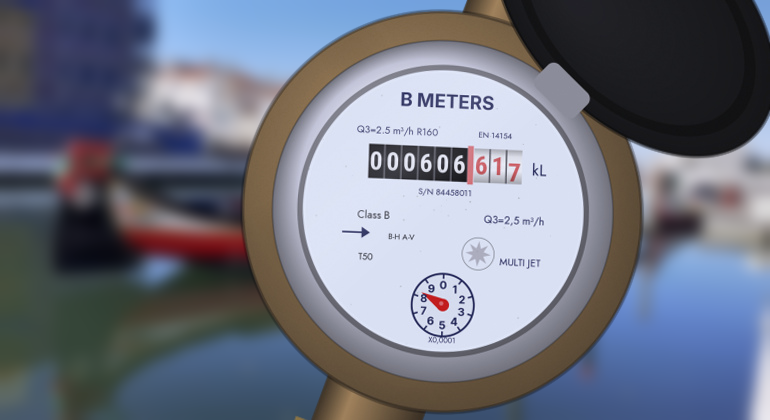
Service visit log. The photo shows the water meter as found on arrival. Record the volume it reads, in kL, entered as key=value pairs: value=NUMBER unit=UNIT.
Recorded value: value=606.6168 unit=kL
